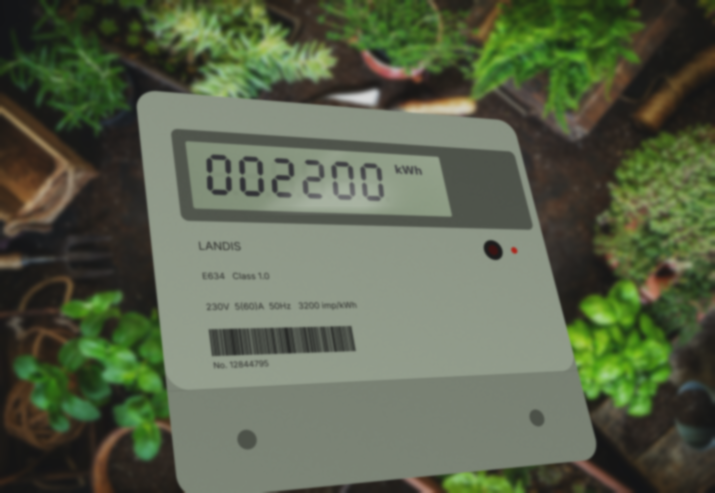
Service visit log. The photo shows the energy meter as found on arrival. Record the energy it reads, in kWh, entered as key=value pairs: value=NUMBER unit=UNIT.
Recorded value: value=2200 unit=kWh
